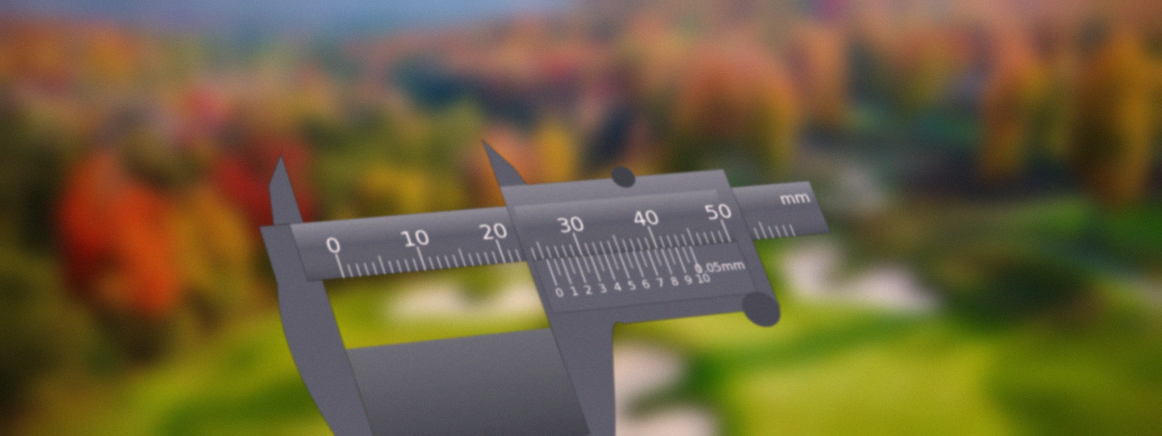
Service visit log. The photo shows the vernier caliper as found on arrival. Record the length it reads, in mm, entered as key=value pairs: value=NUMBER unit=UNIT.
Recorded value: value=25.4 unit=mm
